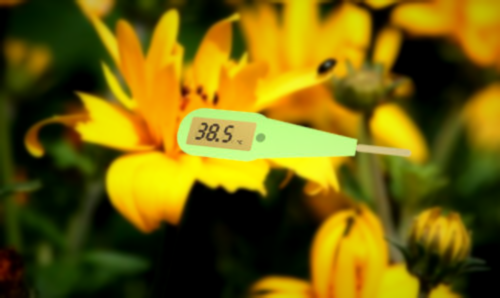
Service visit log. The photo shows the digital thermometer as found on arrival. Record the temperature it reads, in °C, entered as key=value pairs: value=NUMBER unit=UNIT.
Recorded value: value=38.5 unit=°C
